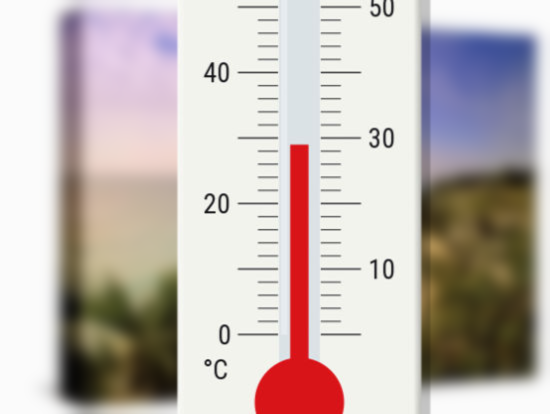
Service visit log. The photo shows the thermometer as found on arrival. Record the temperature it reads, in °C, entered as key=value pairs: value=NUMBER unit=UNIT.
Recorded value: value=29 unit=°C
